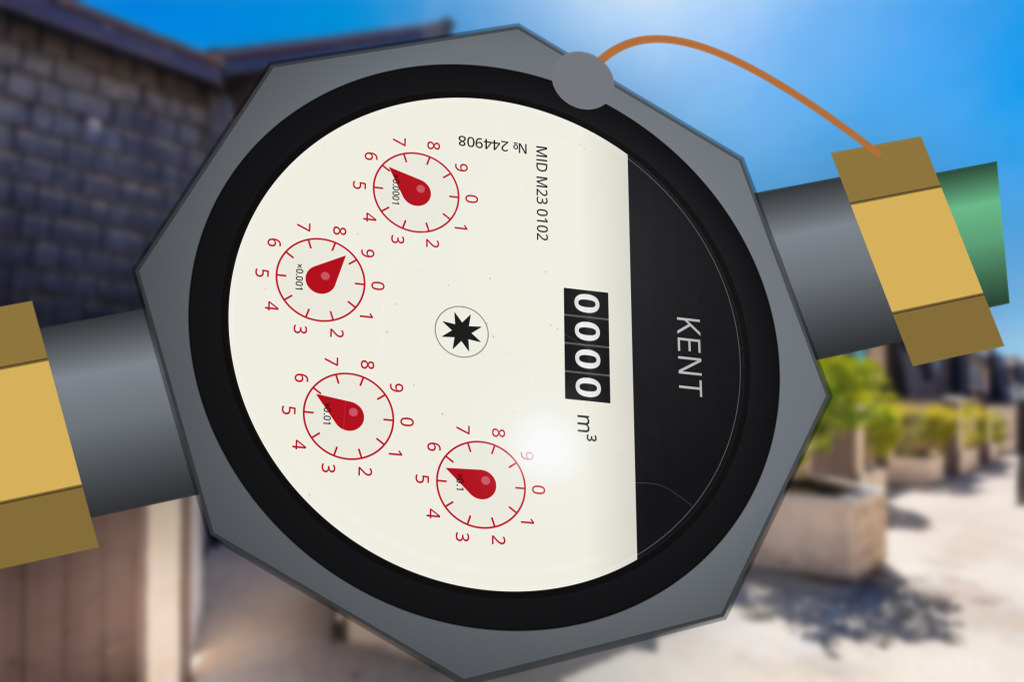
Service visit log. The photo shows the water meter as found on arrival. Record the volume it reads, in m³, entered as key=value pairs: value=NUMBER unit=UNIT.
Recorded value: value=0.5586 unit=m³
